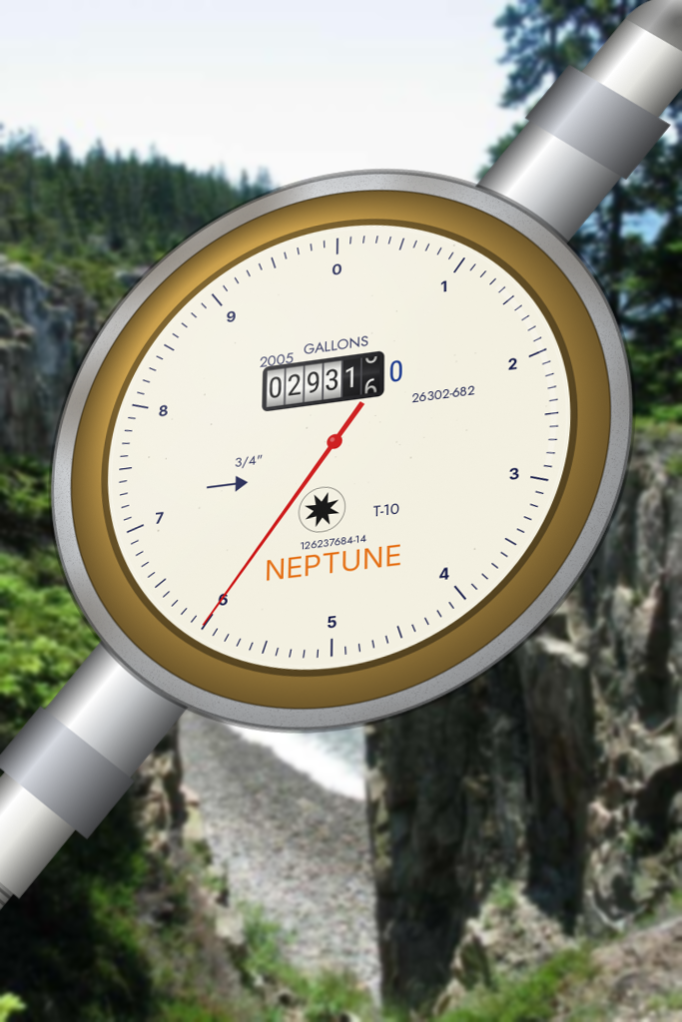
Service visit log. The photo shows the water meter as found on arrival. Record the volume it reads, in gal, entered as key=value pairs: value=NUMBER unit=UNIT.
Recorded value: value=293156.0 unit=gal
